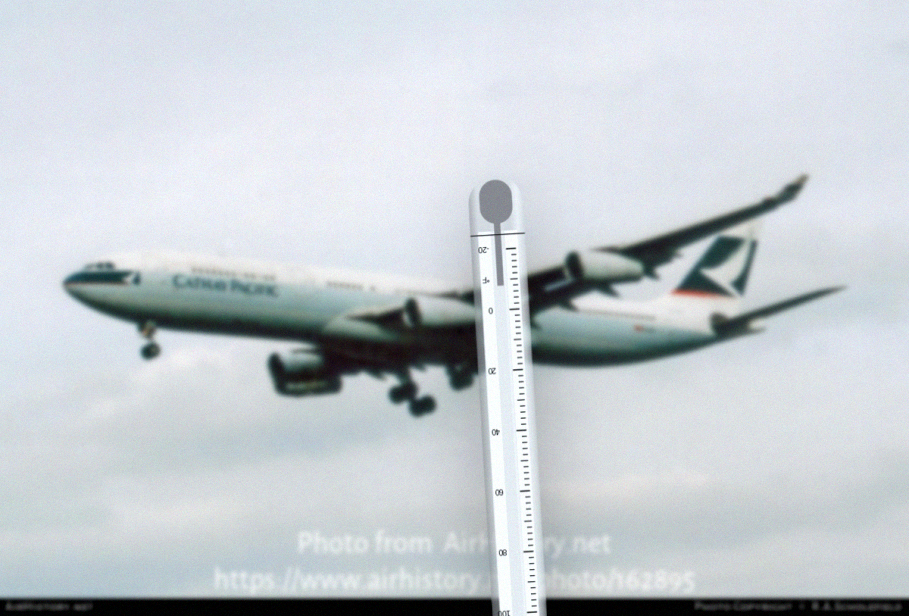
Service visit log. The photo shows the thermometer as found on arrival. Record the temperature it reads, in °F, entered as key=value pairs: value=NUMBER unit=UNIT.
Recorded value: value=-8 unit=°F
